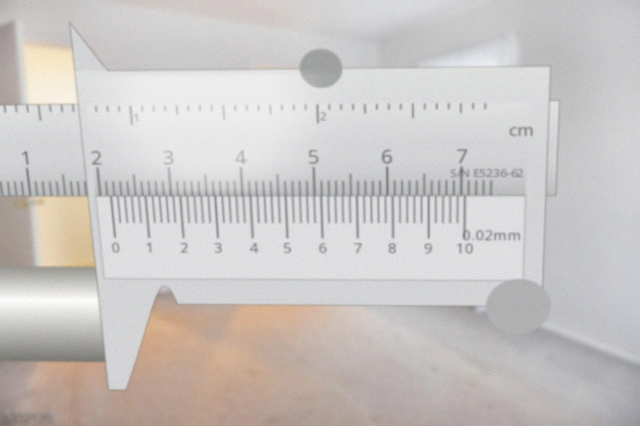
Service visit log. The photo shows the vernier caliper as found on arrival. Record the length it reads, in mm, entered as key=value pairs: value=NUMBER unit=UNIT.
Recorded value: value=21.5 unit=mm
